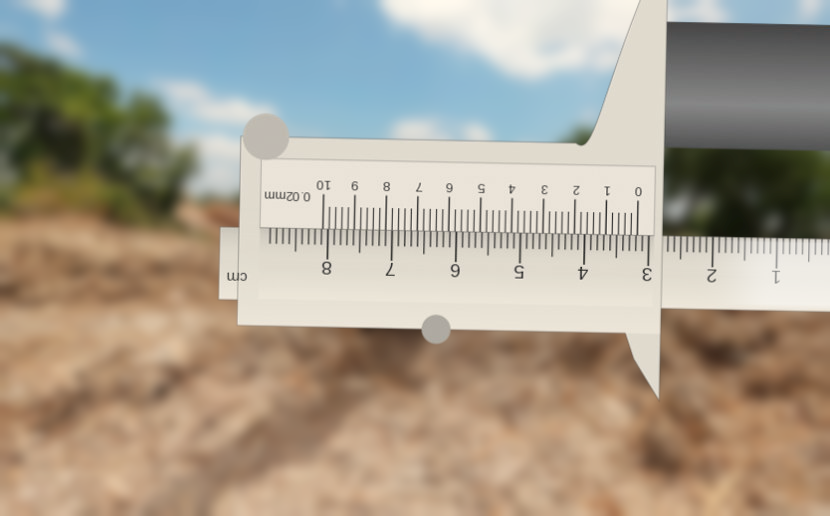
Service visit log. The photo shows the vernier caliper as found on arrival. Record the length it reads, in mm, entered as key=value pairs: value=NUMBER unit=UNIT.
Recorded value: value=31.8 unit=mm
